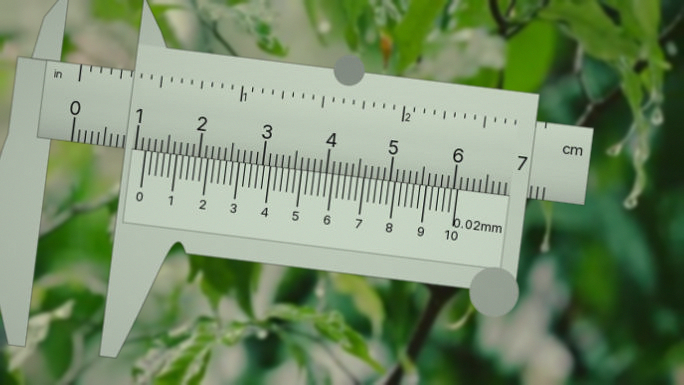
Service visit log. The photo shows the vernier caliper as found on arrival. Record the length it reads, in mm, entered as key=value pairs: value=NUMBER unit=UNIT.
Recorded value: value=11.6 unit=mm
